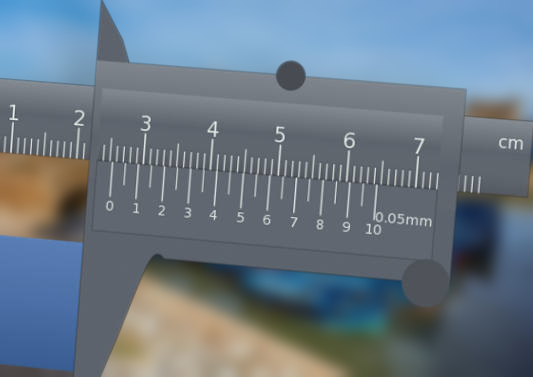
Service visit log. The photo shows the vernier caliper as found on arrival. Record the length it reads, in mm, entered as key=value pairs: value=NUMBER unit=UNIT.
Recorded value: value=25.4 unit=mm
